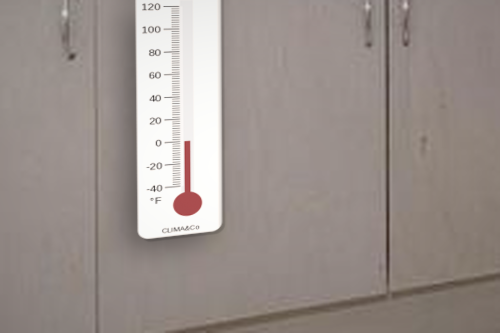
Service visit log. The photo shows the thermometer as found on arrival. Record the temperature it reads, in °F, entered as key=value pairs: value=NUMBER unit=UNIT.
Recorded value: value=0 unit=°F
